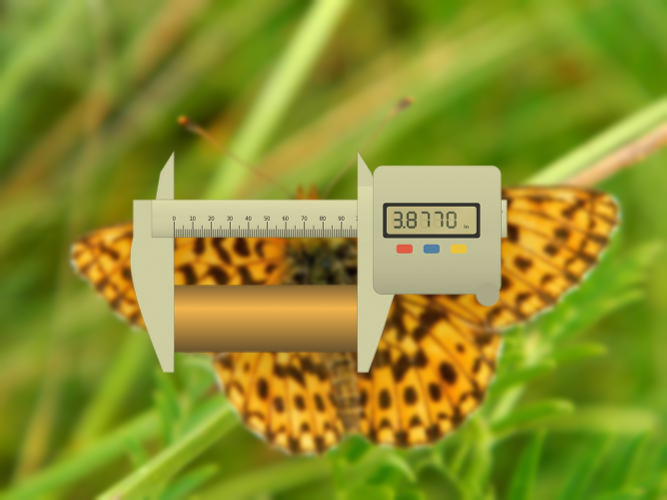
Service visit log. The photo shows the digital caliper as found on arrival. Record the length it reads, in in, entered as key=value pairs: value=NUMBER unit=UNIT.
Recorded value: value=3.8770 unit=in
